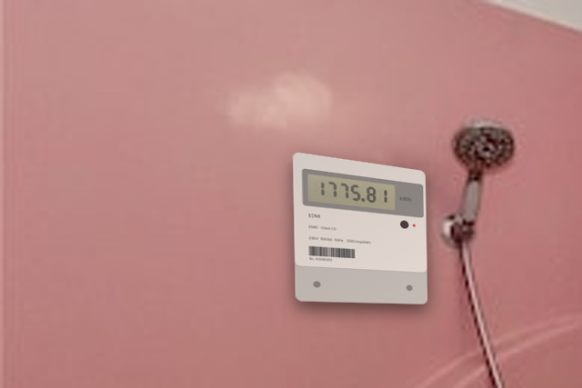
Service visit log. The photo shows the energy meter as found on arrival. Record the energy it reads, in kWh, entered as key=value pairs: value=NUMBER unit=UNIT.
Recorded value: value=1775.81 unit=kWh
